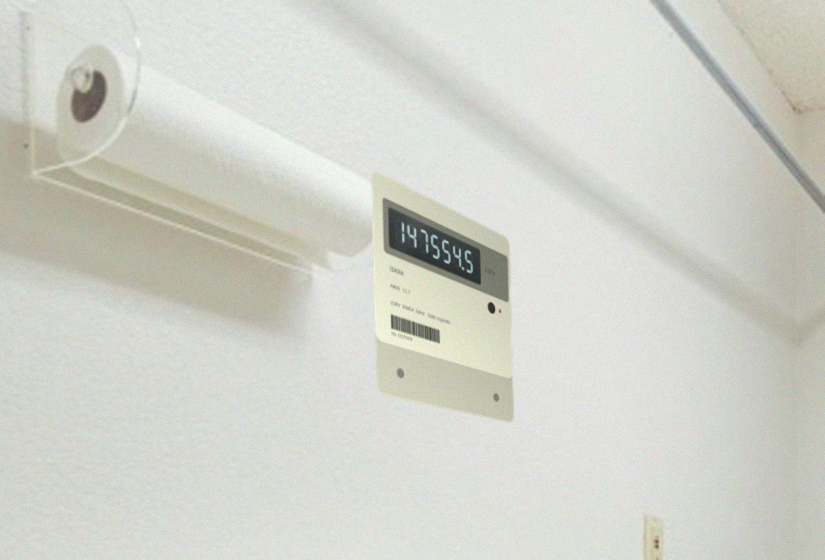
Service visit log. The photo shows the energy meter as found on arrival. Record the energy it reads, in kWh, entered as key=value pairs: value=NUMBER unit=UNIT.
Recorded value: value=147554.5 unit=kWh
